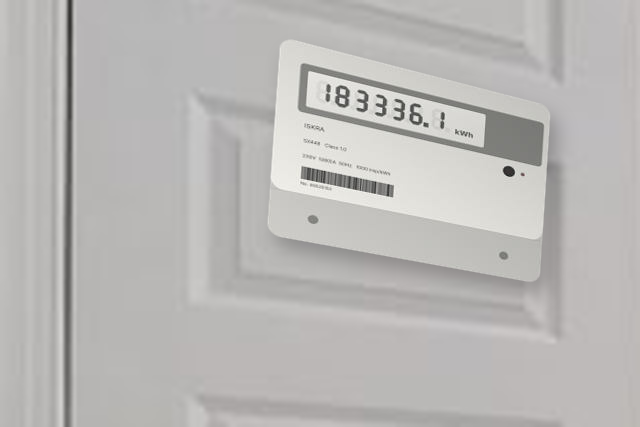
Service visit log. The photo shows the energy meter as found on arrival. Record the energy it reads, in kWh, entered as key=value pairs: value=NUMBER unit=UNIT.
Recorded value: value=183336.1 unit=kWh
